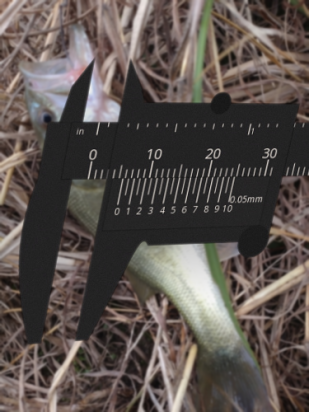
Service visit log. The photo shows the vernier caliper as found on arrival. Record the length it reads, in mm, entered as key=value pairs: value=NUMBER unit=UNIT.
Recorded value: value=5.6 unit=mm
